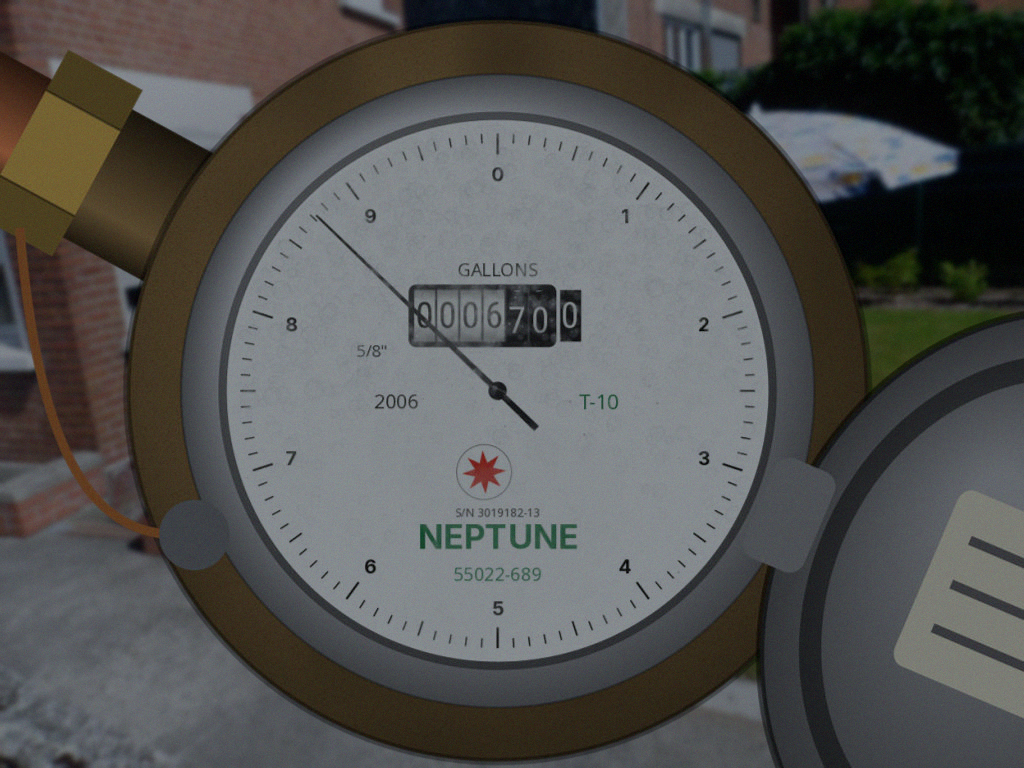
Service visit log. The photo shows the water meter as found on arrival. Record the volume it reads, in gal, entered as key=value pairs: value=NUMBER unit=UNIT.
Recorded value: value=6698.7 unit=gal
